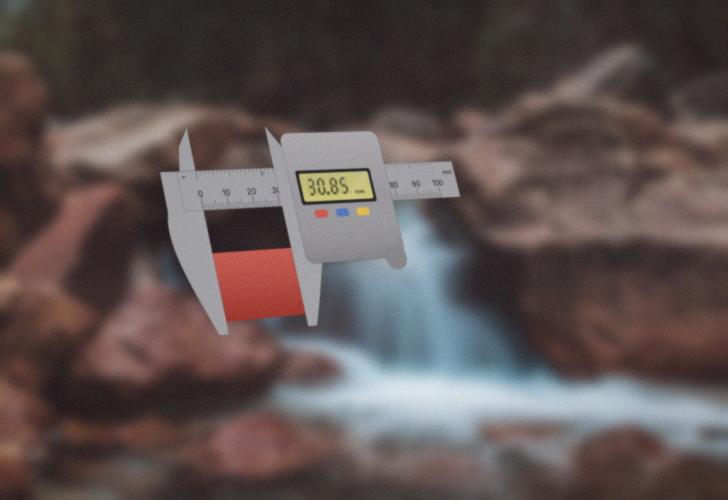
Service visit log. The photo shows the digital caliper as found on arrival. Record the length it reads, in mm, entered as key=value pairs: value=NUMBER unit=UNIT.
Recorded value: value=30.85 unit=mm
